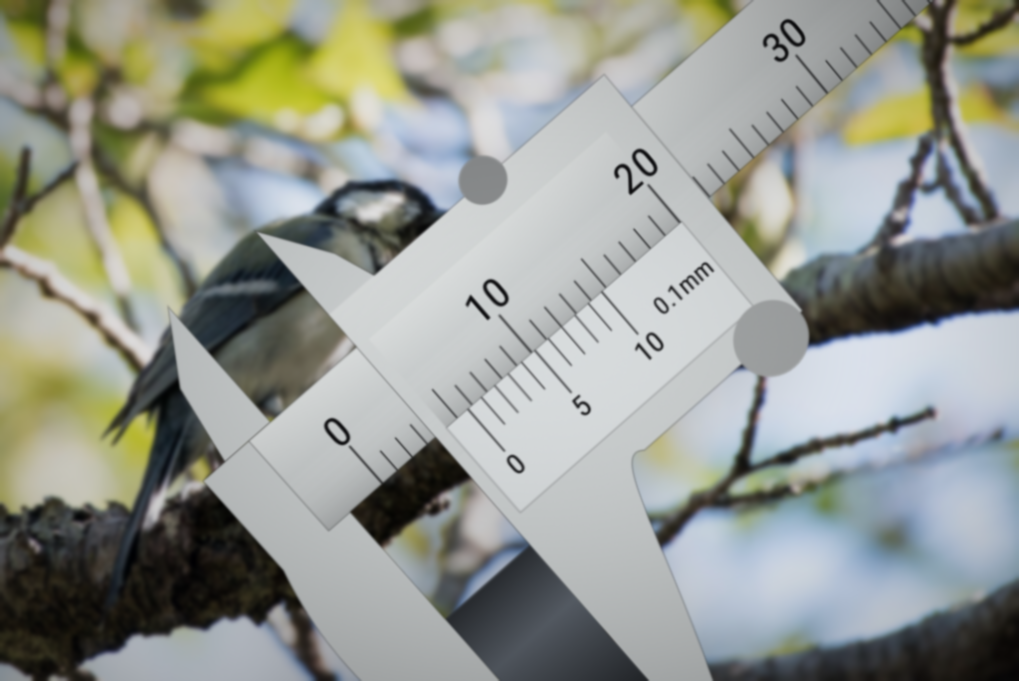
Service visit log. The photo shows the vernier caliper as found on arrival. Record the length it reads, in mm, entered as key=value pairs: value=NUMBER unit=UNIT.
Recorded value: value=5.7 unit=mm
